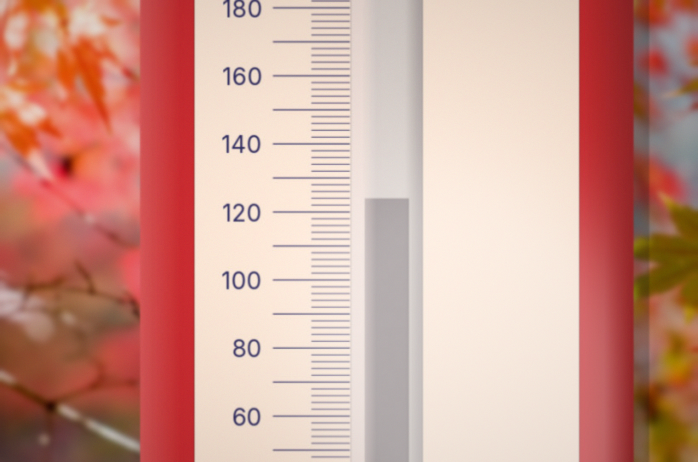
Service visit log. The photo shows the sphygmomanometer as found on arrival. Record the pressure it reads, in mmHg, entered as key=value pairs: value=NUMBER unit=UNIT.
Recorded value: value=124 unit=mmHg
